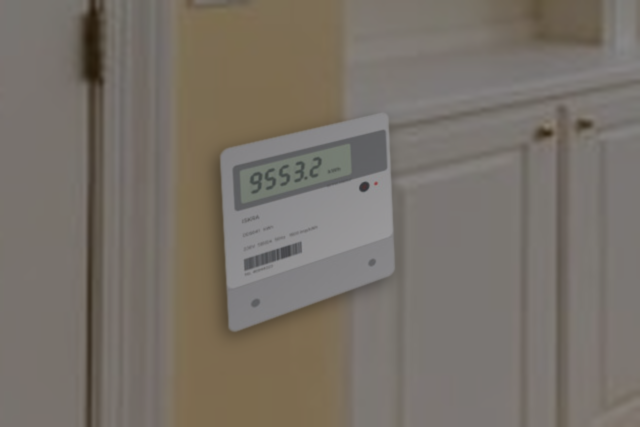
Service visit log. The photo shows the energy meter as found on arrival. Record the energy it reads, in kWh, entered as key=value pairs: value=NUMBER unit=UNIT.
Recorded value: value=9553.2 unit=kWh
